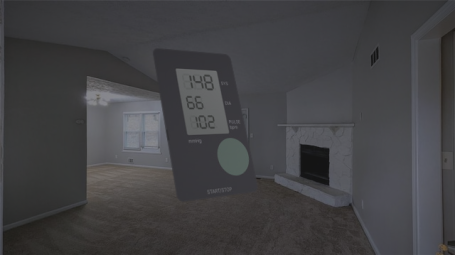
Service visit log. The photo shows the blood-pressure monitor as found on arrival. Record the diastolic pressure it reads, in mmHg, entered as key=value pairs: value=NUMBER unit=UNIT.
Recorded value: value=66 unit=mmHg
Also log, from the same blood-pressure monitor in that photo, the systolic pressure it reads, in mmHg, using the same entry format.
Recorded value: value=148 unit=mmHg
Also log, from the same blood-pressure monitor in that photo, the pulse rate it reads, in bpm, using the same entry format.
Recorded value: value=102 unit=bpm
